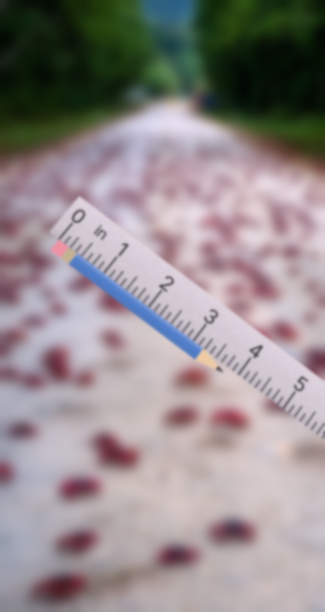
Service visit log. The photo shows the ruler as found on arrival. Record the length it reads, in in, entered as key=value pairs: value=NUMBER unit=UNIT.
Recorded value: value=3.75 unit=in
